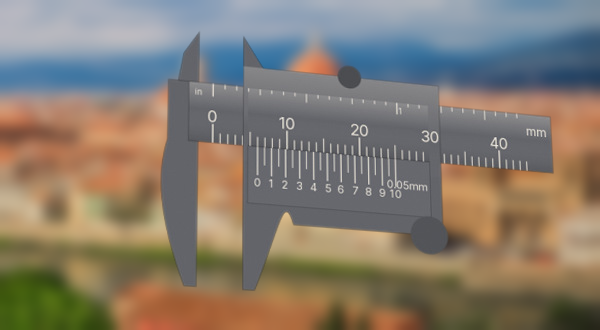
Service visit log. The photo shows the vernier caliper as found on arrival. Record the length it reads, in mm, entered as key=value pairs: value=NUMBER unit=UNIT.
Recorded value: value=6.0 unit=mm
